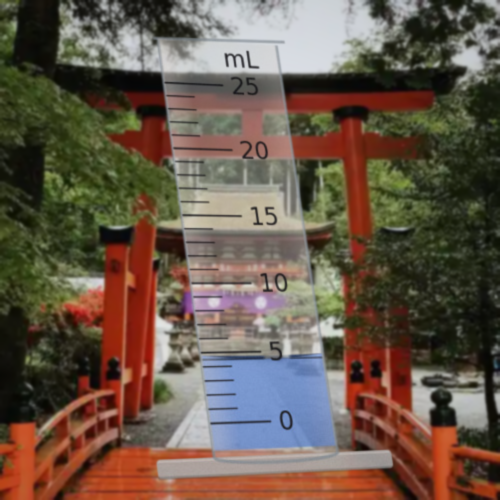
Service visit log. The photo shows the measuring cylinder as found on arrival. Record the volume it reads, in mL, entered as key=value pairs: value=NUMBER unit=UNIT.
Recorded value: value=4.5 unit=mL
